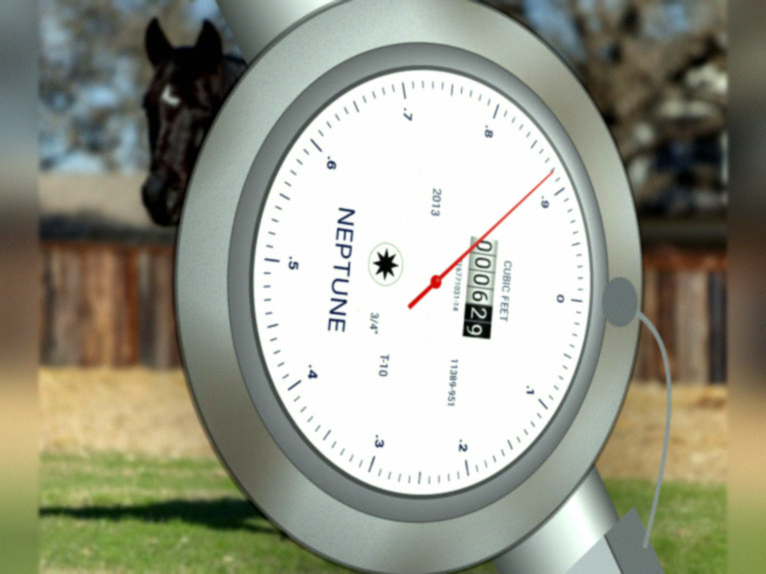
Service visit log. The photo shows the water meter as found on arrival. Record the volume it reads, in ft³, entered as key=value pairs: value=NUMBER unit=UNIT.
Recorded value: value=628.88 unit=ft³
